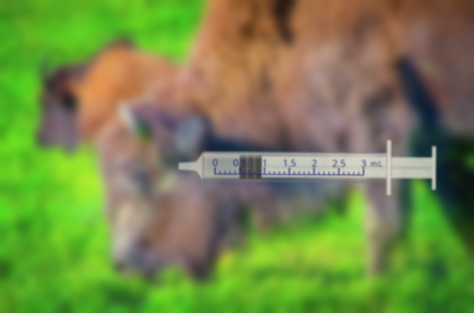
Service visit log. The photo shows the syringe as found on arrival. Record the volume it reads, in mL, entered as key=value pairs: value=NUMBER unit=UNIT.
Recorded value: value=0.5 unit=mL
